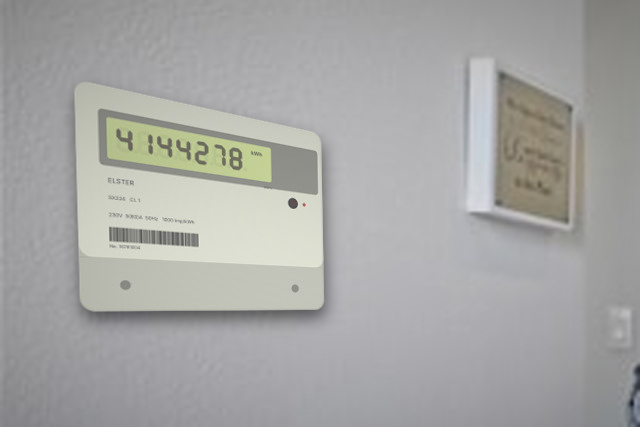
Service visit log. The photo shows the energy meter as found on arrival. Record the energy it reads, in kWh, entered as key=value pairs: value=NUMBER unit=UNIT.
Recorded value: value=4144278 unit=kWh
